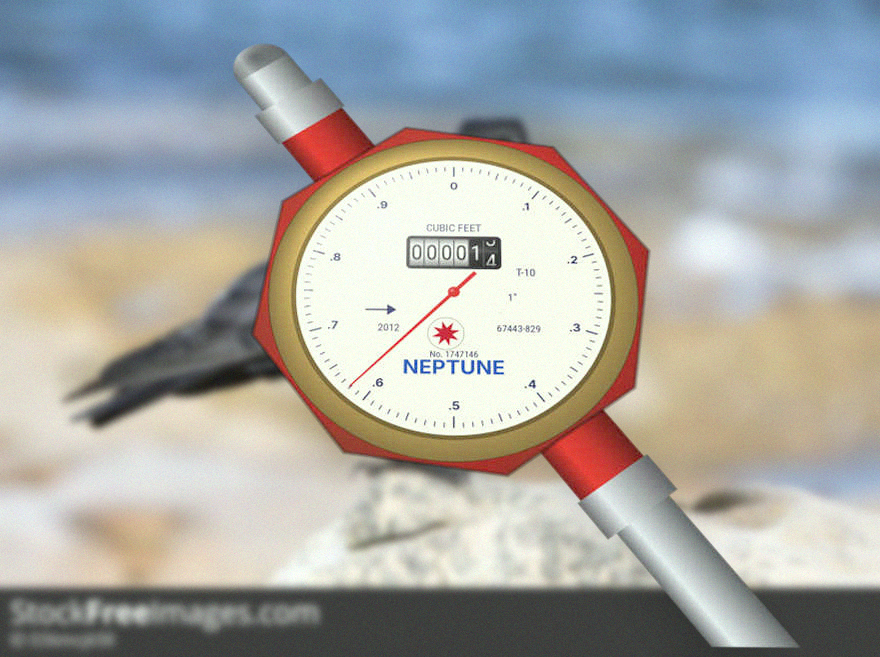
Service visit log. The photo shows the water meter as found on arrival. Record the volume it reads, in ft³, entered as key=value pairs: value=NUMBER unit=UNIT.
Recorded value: value=13.62 unit=ft³
